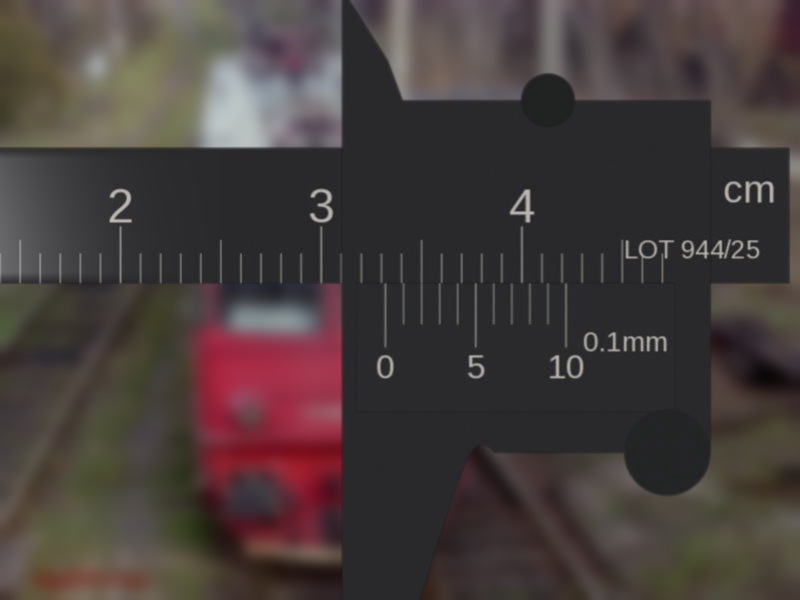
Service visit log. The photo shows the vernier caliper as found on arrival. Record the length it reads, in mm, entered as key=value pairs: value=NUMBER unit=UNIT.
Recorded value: value=33.2 unit=mm
